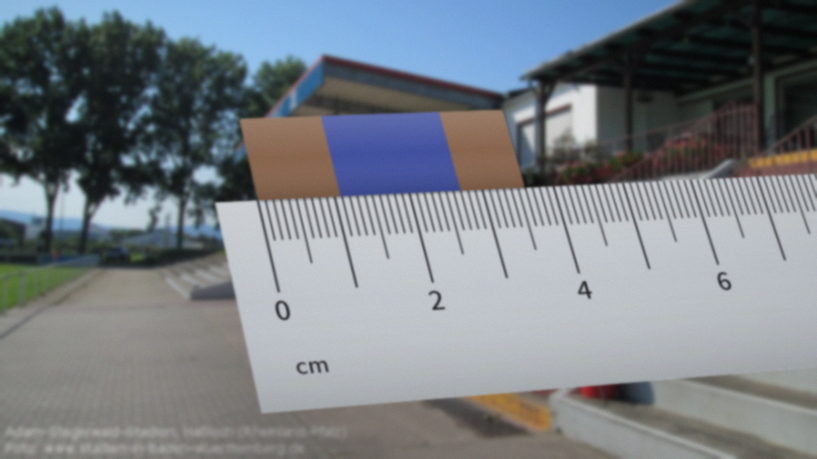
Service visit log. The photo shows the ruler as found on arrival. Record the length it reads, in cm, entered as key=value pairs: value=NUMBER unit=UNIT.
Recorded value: value=3.6 unit=cm
